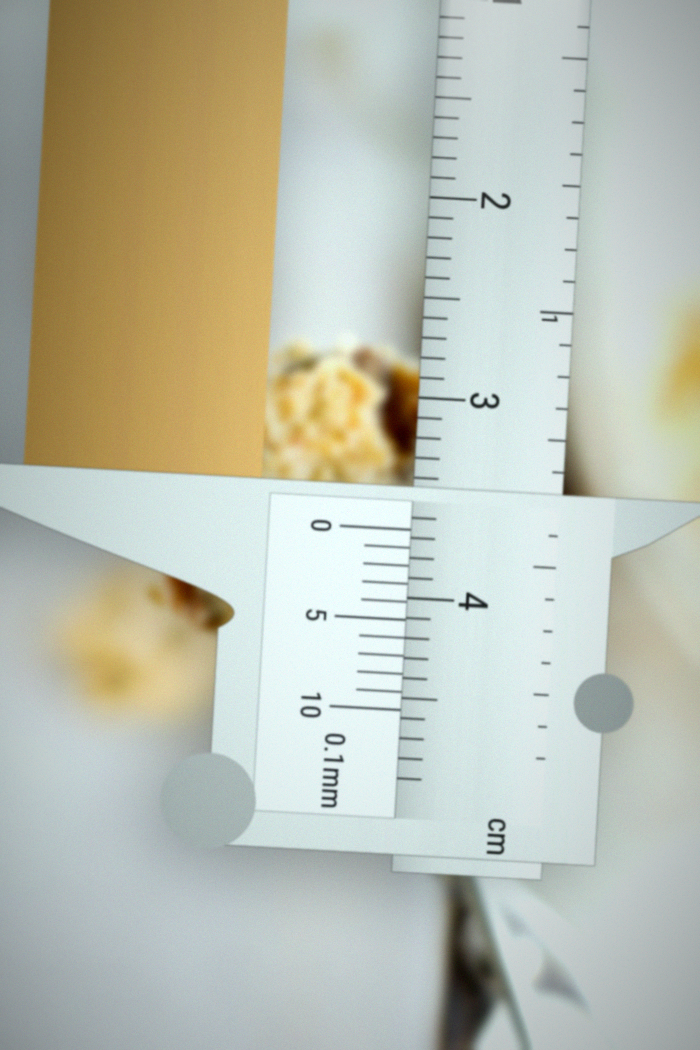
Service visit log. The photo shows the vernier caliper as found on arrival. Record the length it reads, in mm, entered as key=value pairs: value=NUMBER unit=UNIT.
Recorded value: value=36.6 unit=mm
